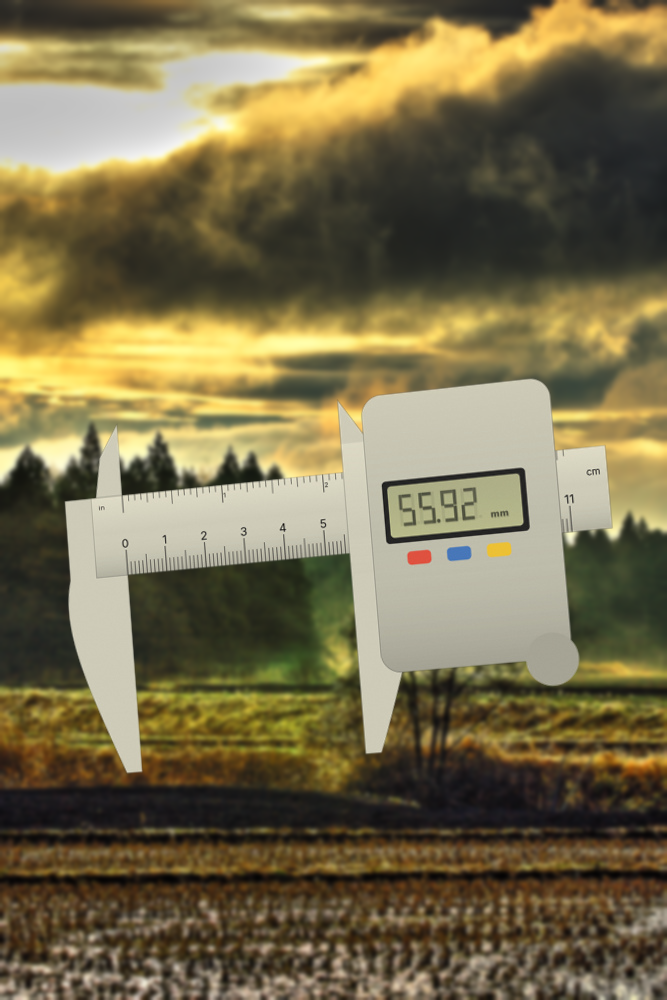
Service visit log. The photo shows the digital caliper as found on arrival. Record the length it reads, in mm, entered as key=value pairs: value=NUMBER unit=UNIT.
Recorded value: value=55.92 unit=mm
